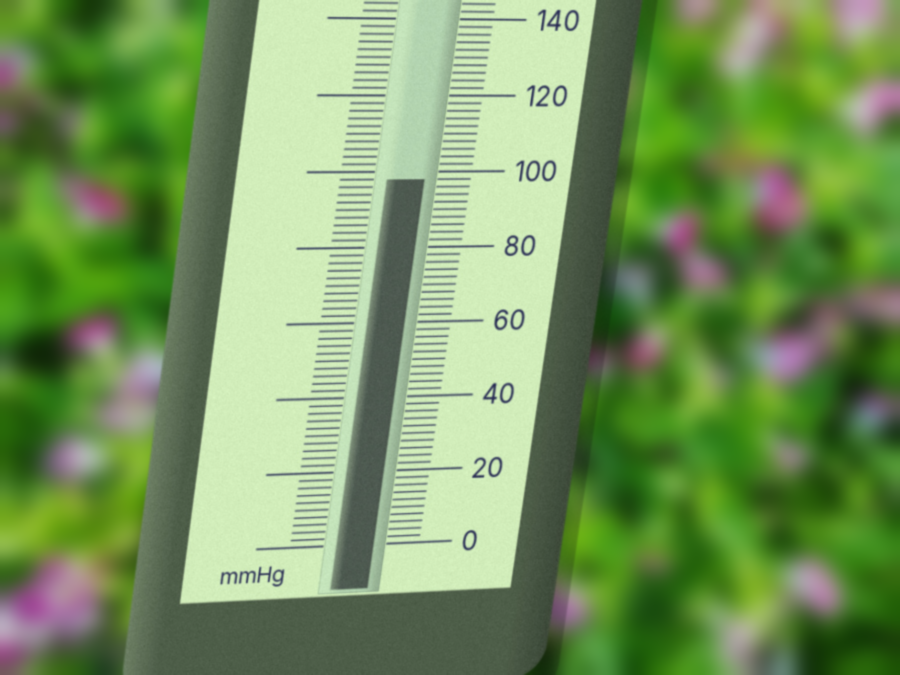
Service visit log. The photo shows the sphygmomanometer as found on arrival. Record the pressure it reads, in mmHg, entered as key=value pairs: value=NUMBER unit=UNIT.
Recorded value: value=98 unit=mmHg
